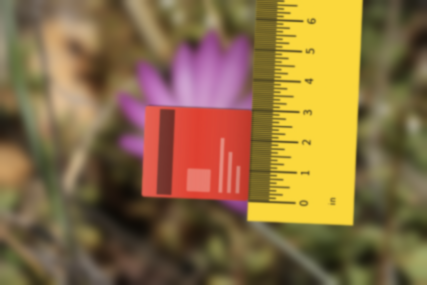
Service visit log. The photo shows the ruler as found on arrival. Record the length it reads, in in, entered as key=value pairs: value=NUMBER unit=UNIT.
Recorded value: value=3 unit=in
